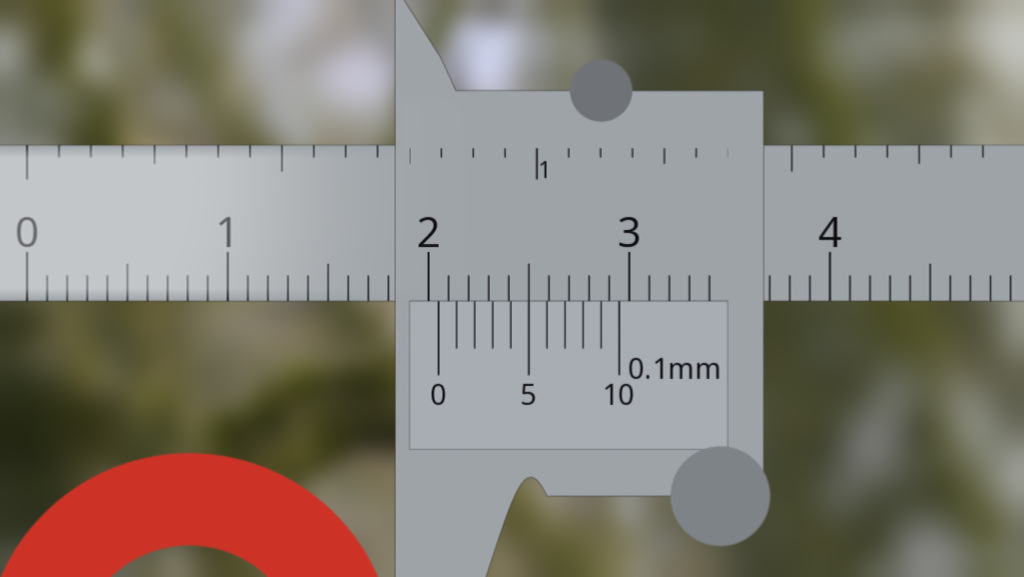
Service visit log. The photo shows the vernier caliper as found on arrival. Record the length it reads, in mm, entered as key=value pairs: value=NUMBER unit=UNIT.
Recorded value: value=20.5 unit=mm
